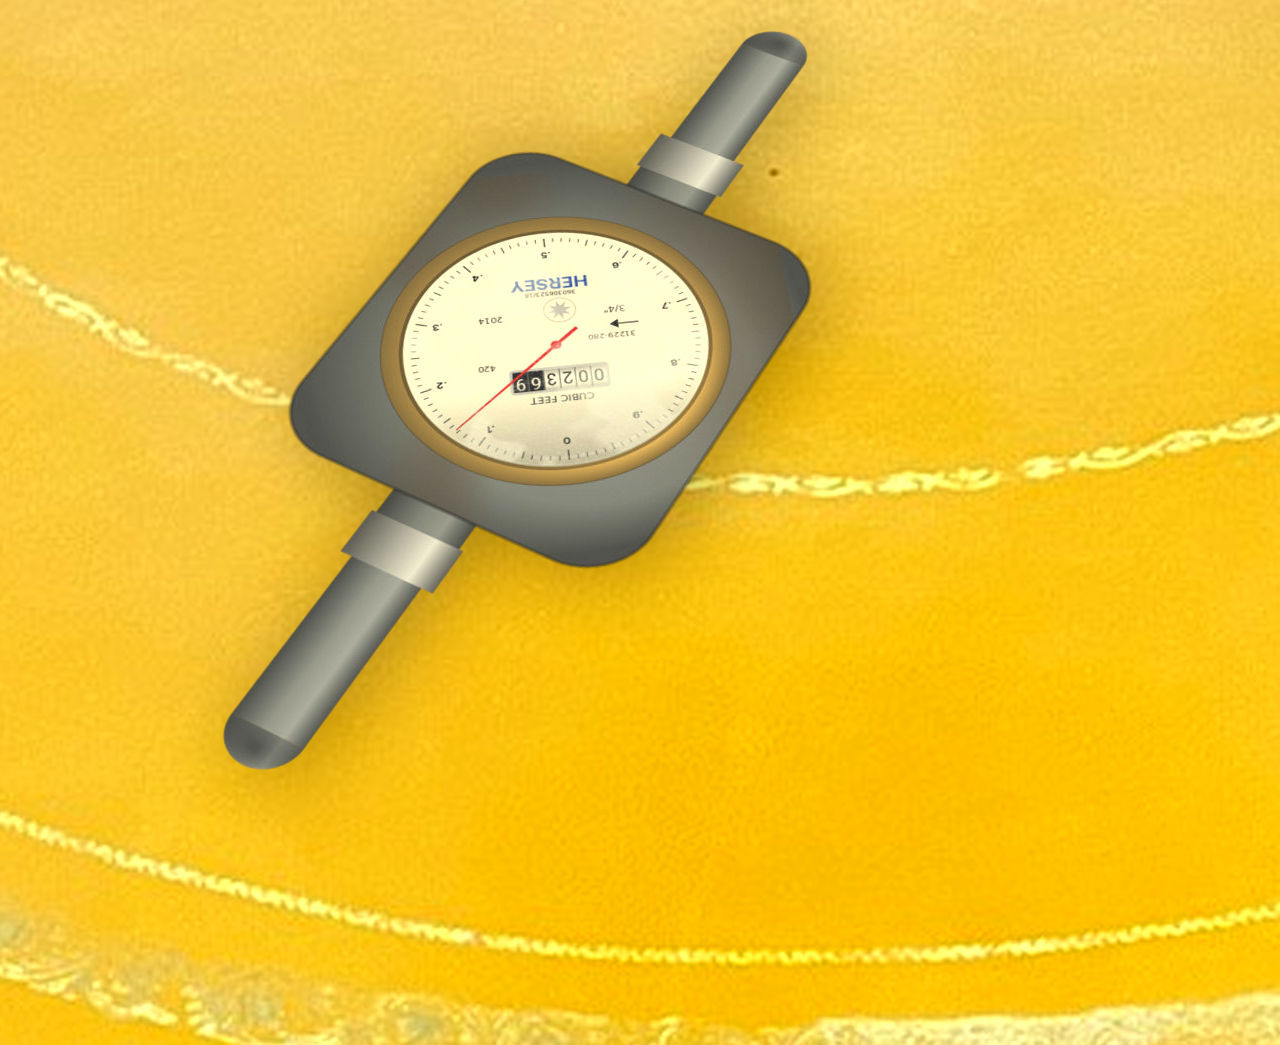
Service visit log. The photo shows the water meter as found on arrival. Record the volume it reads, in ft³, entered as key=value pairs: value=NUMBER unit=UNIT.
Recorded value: value=2369.13 unit=ft³
